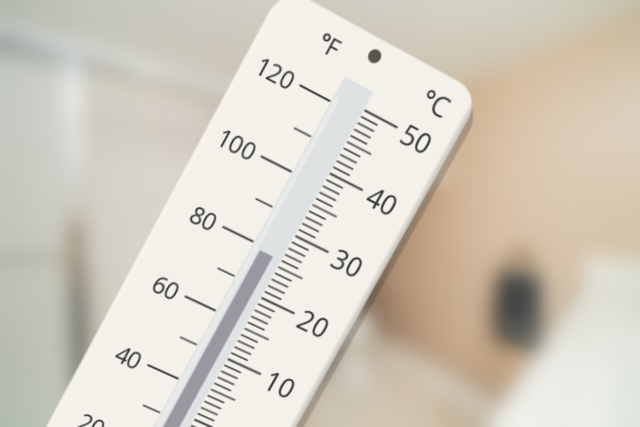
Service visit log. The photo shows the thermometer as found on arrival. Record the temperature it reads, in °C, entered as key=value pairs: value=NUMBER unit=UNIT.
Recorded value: value=26 unit=°C
